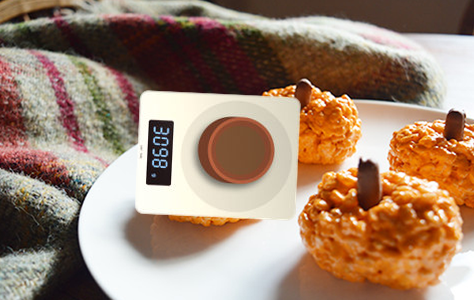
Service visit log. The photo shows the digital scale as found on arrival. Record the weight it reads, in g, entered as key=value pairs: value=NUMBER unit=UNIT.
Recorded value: value=3098 unit=g
